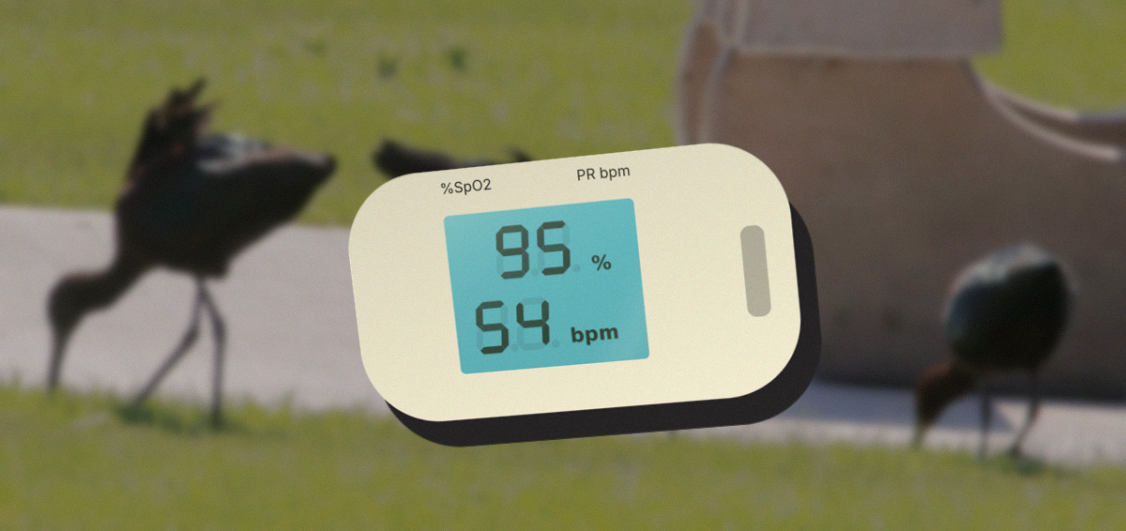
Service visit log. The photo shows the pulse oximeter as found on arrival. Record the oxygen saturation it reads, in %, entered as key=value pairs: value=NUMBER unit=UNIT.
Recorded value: value=95 unit=%
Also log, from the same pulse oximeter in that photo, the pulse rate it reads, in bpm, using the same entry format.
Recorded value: value=54 unit=bpm
